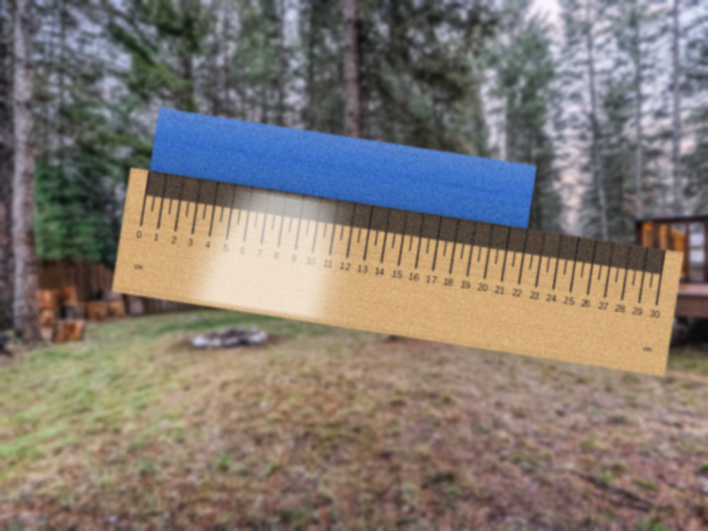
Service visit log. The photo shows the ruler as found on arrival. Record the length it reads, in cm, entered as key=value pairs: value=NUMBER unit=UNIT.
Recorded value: value=22 unit=cm
